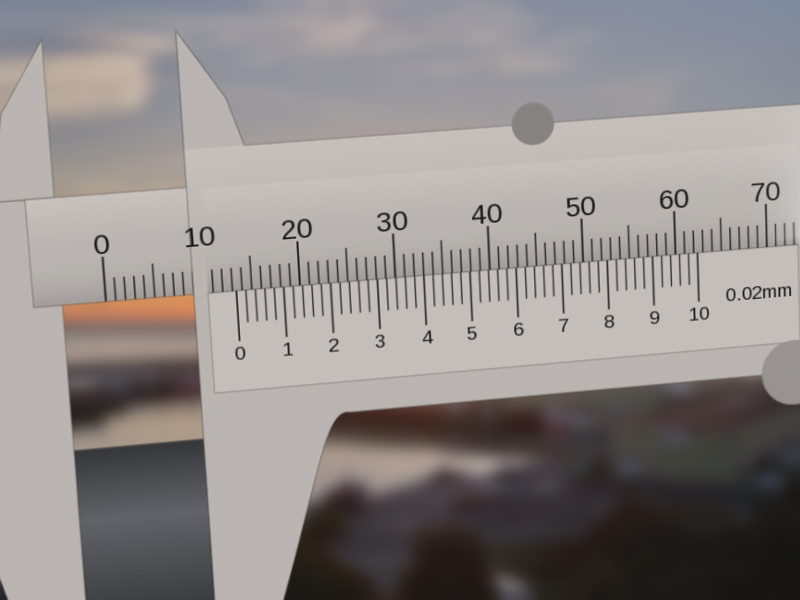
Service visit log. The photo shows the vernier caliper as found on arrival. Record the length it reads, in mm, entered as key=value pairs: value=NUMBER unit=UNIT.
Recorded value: value=13.4 unit=mm
